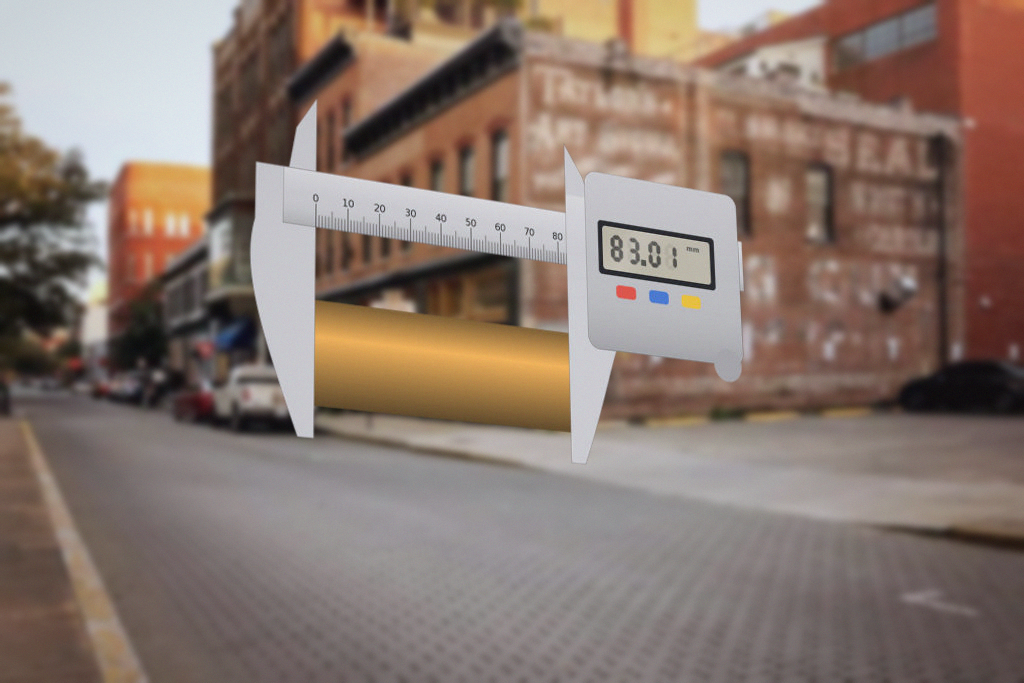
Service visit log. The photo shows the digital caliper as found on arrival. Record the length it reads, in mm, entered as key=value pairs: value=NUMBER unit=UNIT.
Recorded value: value=83.01 unit=mm
